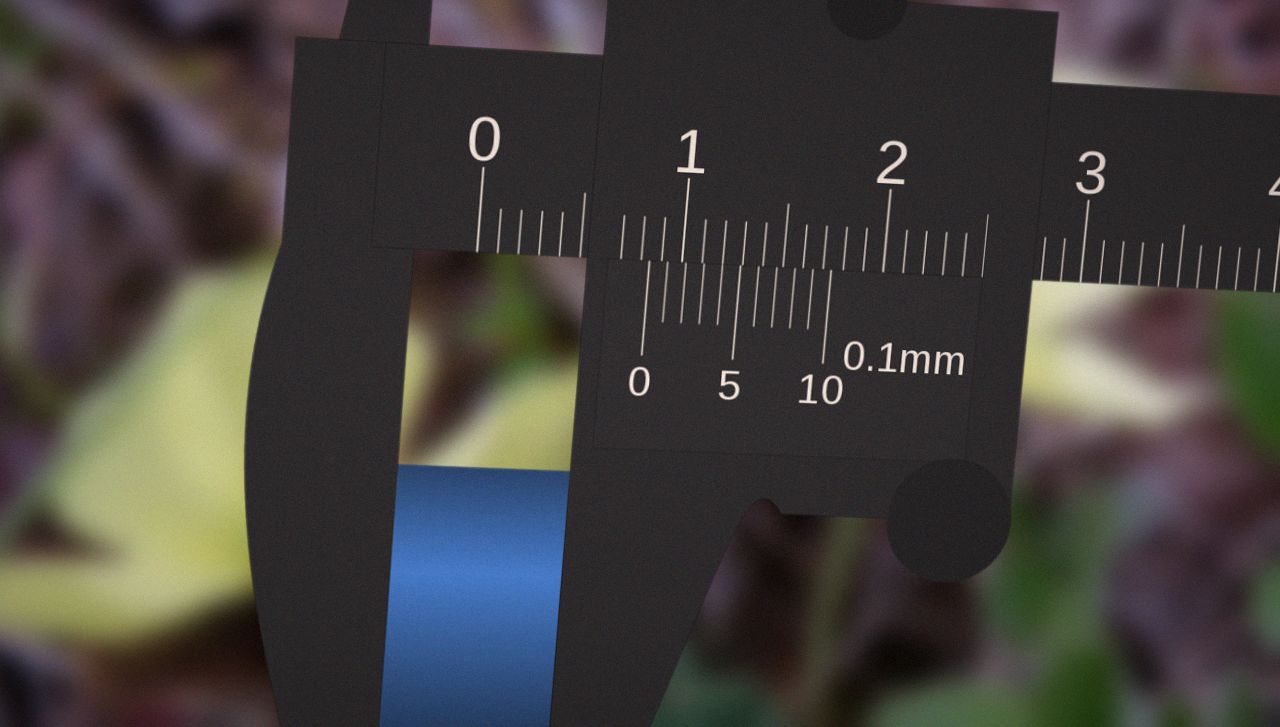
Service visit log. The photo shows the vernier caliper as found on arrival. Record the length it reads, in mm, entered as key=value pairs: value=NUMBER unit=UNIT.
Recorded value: value=8.4 unit=mm
